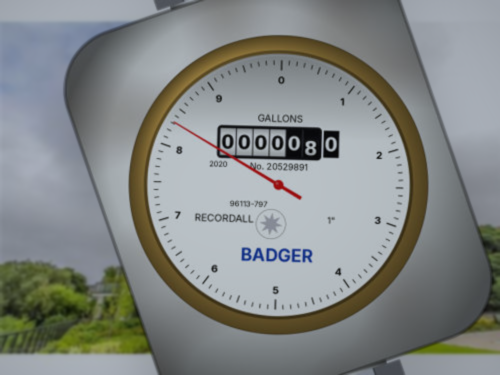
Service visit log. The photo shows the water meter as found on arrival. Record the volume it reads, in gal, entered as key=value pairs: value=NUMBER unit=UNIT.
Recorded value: value=78.3 unit=gal
